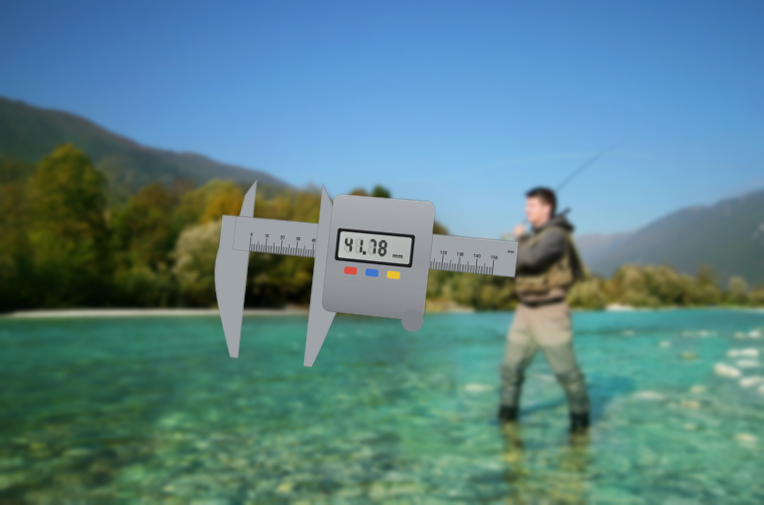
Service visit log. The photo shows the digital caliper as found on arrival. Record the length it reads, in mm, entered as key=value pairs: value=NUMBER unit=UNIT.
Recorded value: value=41.78 unit=mm
